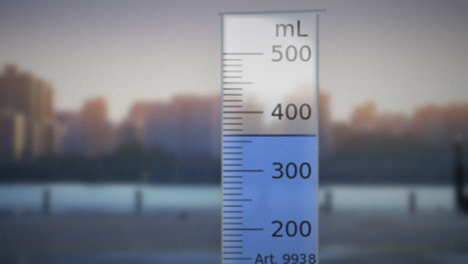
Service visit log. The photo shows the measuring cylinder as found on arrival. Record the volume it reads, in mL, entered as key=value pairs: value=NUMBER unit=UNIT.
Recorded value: value=360 unit=mL
